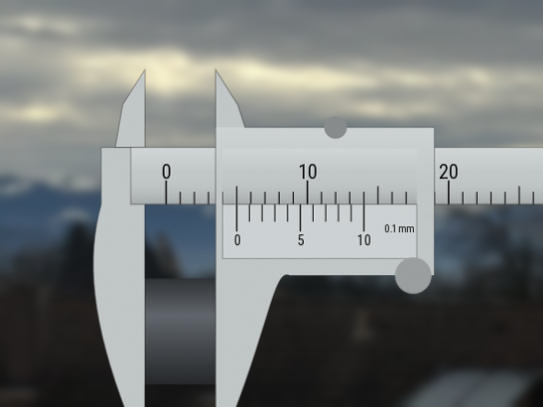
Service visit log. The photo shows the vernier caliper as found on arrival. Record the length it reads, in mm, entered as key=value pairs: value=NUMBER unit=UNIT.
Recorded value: value=5.0 unit=mm
